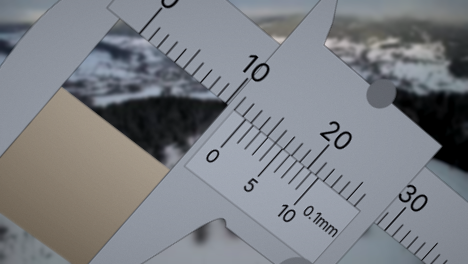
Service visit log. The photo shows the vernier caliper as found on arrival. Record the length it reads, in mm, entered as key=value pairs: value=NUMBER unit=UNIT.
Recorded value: value=12.4 unit=mm
